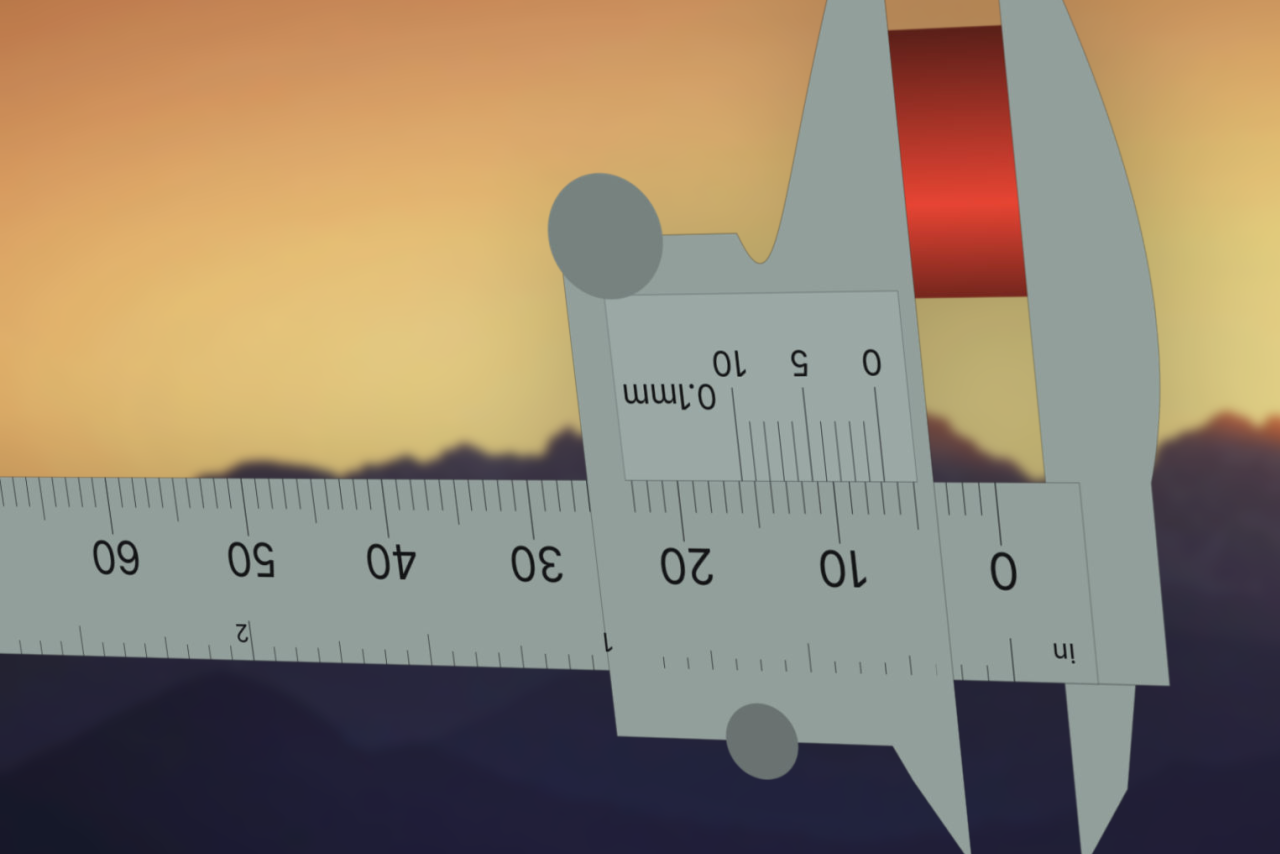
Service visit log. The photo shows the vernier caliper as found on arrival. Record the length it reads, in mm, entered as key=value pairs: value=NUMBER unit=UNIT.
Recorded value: value=6.8 unit=mm
